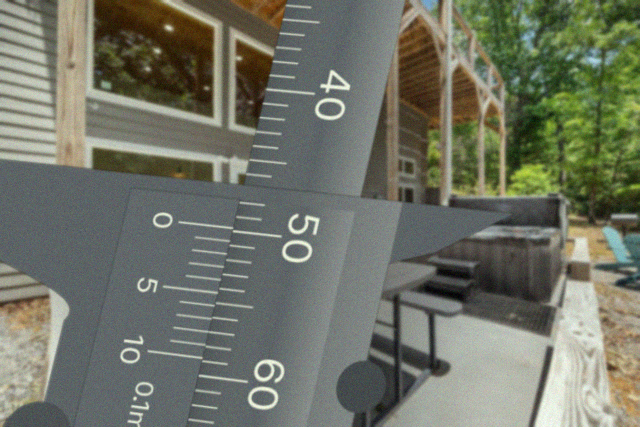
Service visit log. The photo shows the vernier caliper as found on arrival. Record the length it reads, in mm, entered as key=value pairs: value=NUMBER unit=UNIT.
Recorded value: value=49.8 unit=mm
